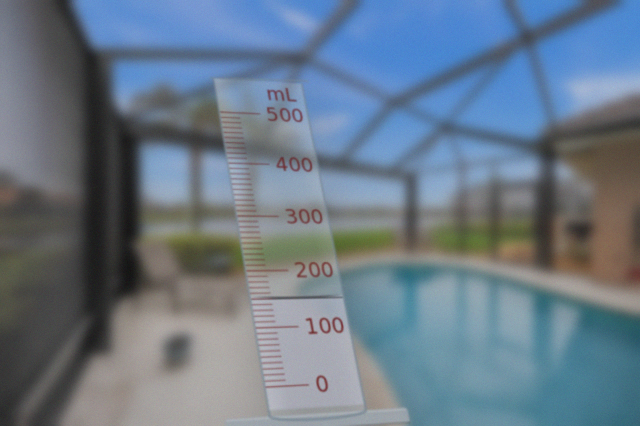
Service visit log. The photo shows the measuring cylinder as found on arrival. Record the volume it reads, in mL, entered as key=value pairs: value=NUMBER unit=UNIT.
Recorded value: value=150 unit=mL
